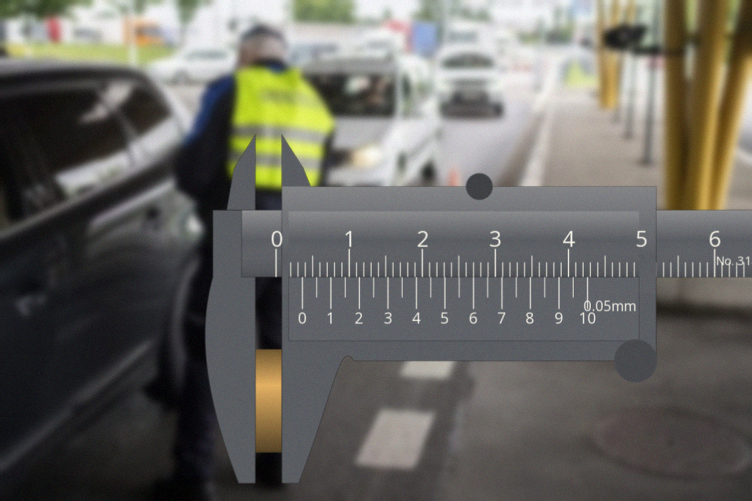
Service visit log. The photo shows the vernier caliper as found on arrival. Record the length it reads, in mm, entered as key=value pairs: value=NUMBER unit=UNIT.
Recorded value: value=3.6 unit=mm
